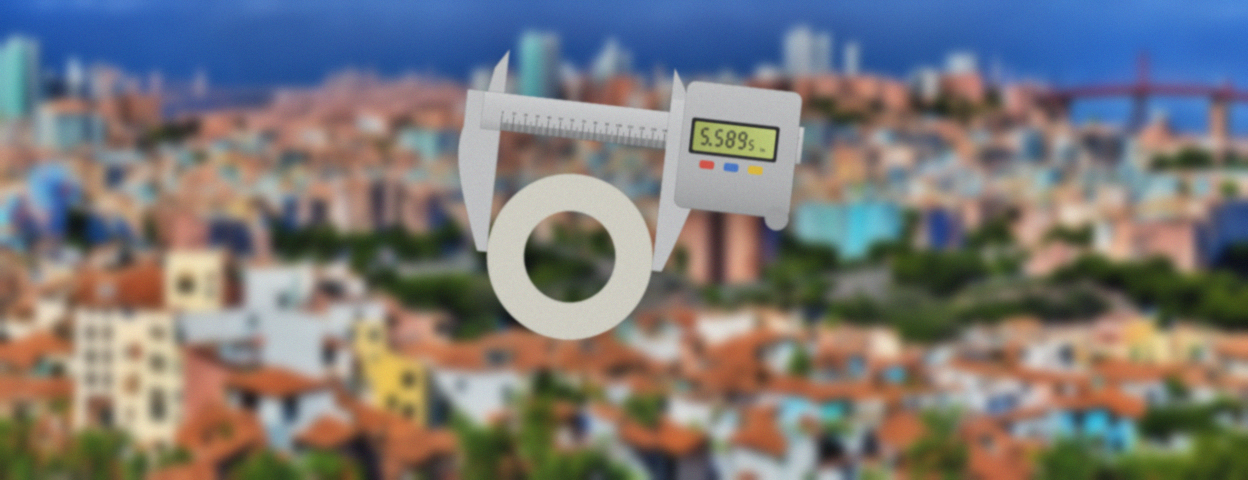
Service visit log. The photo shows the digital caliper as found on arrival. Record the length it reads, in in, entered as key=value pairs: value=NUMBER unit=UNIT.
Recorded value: value=5.5895 unit=in
